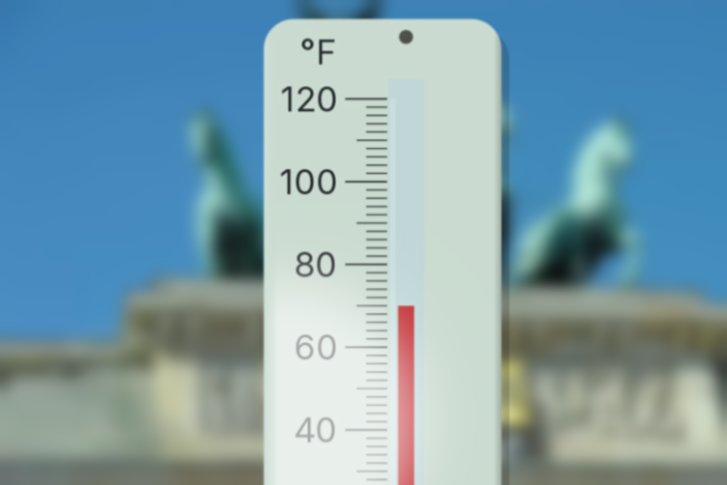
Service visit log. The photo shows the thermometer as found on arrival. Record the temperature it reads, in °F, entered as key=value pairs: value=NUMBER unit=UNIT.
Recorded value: value=70 unit=°F
